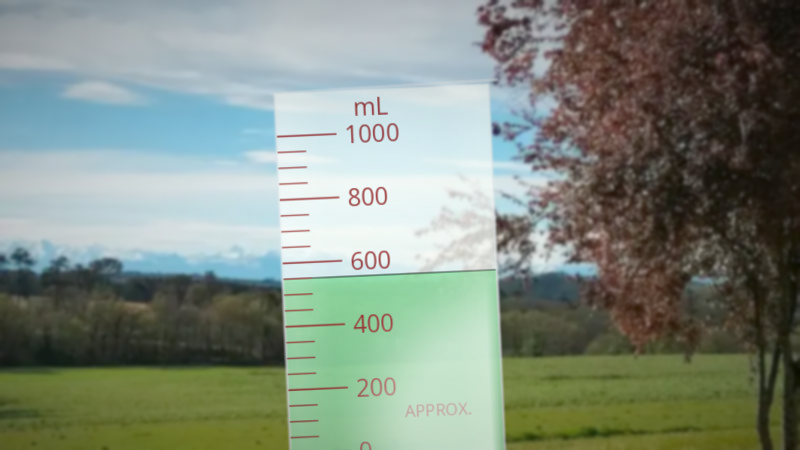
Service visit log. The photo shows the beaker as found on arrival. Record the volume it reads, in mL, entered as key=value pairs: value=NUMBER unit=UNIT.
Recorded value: value=550 unit=mL
